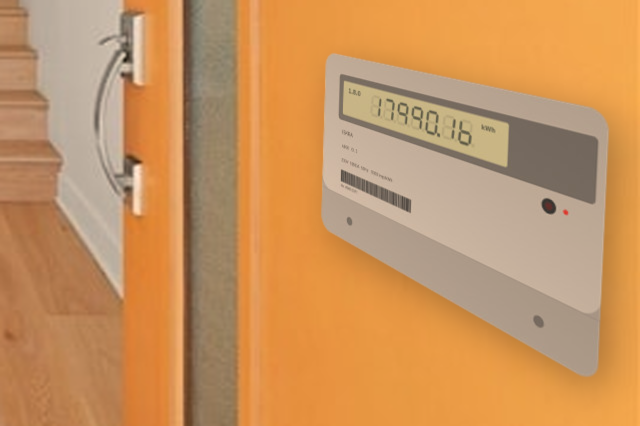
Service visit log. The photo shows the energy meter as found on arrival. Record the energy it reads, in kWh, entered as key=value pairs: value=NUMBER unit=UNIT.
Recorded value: value=17990.16 unit=kWh
